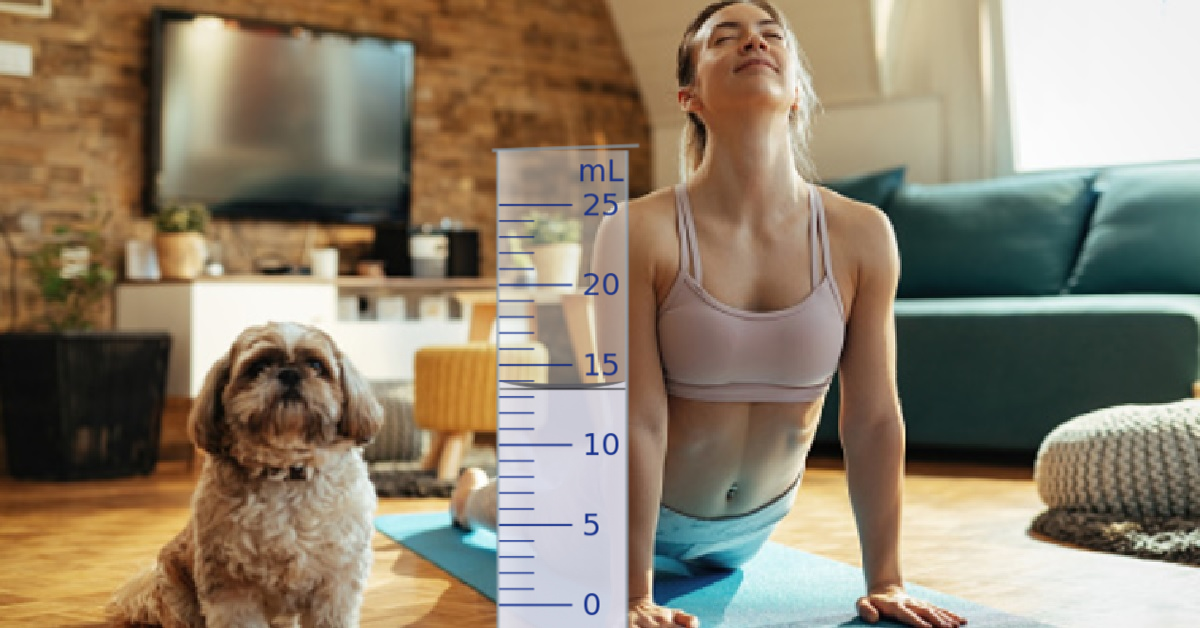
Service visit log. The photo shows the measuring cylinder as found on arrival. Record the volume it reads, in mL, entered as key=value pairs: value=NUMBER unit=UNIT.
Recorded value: value=13.5 unit=mL
